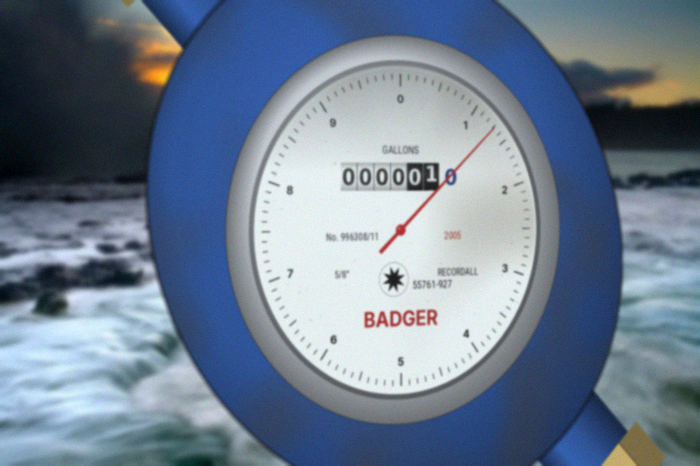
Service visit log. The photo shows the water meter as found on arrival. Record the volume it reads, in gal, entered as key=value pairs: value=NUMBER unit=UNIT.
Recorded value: value=11.3 unit=gal
